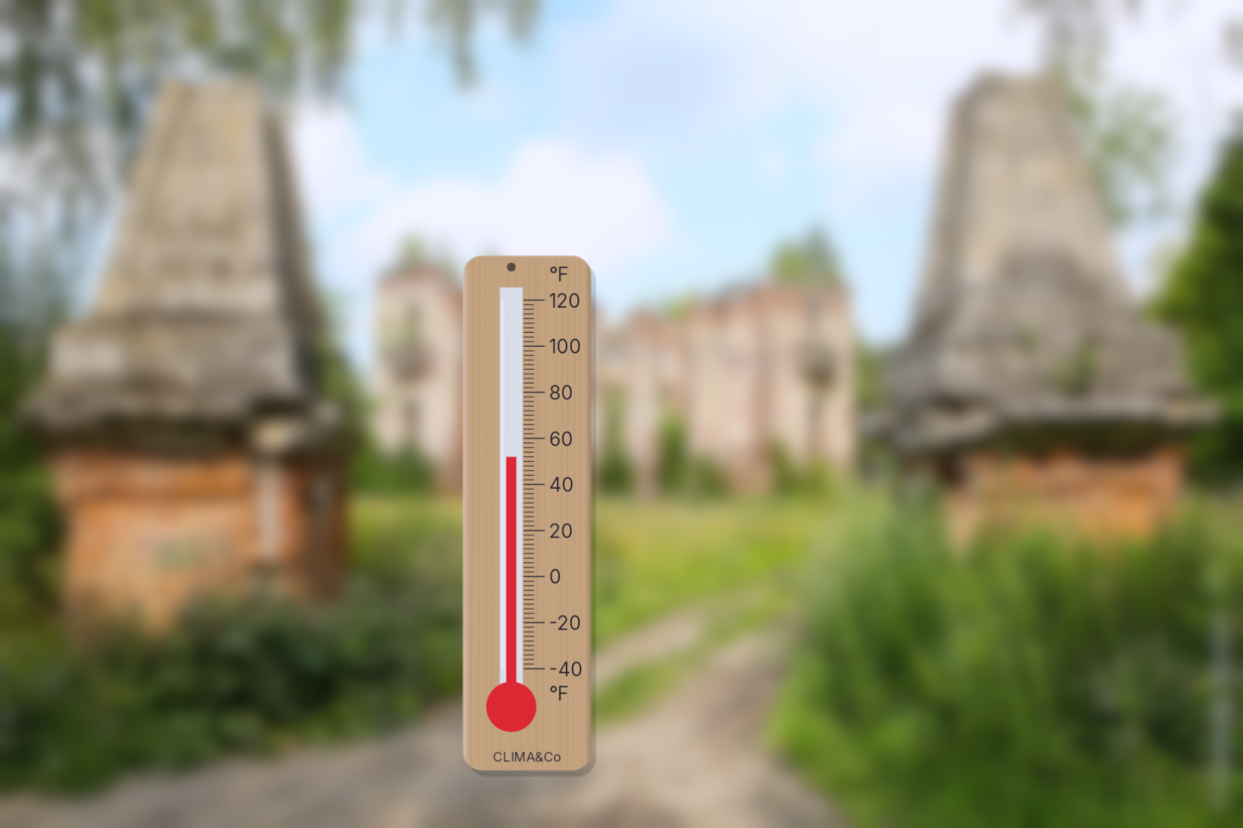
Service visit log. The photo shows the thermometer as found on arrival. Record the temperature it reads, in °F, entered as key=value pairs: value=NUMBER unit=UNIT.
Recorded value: value=52 unit=°F
